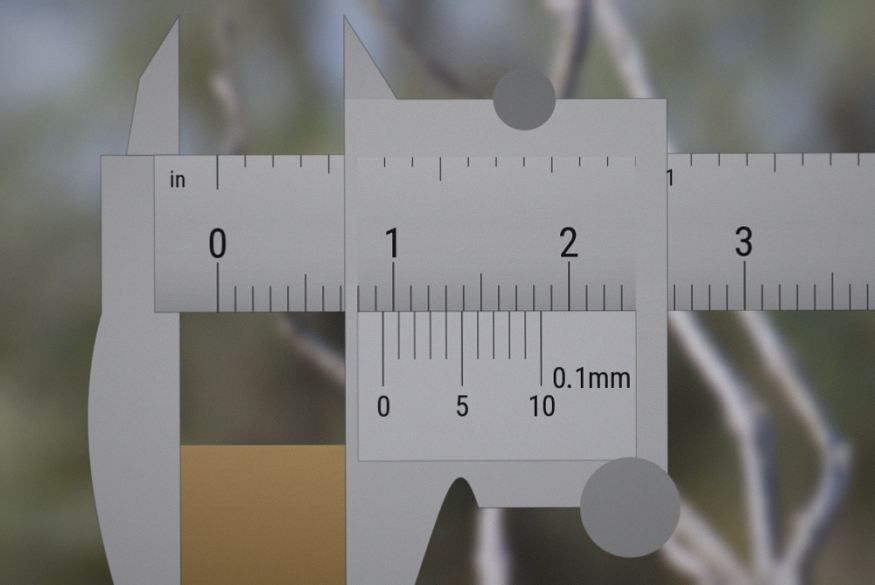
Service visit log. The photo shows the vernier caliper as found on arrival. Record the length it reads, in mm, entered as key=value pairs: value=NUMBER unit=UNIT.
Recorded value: value=9.4 unit=mm
